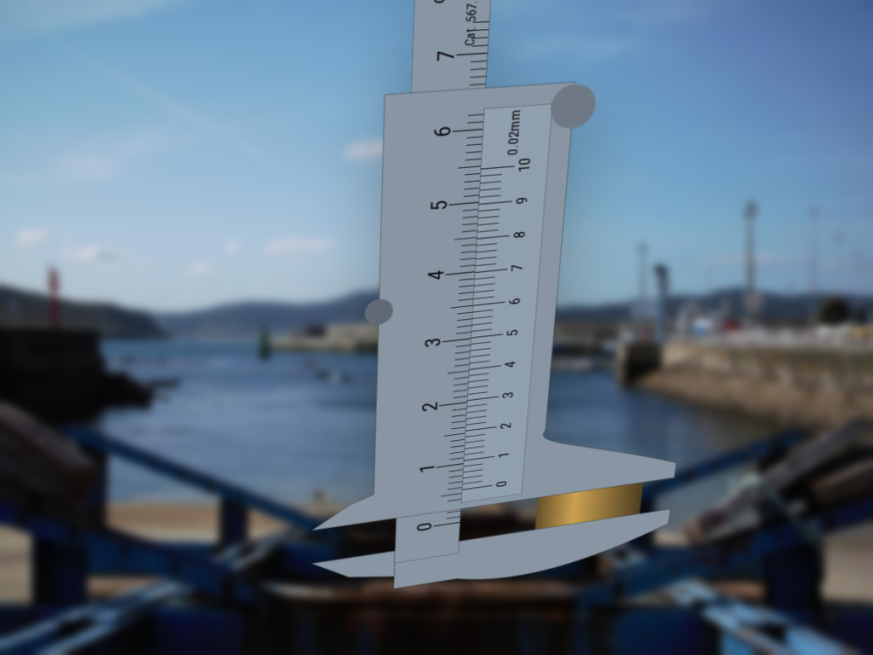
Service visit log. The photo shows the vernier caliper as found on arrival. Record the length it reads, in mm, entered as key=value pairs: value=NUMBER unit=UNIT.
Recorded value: value=5.6 unit=mm
